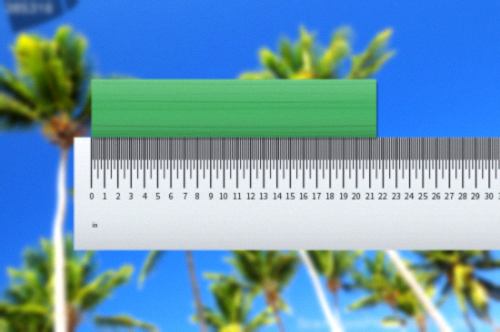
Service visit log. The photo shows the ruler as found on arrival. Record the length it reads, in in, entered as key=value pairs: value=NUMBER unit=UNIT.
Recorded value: value=21.5 unit=in
